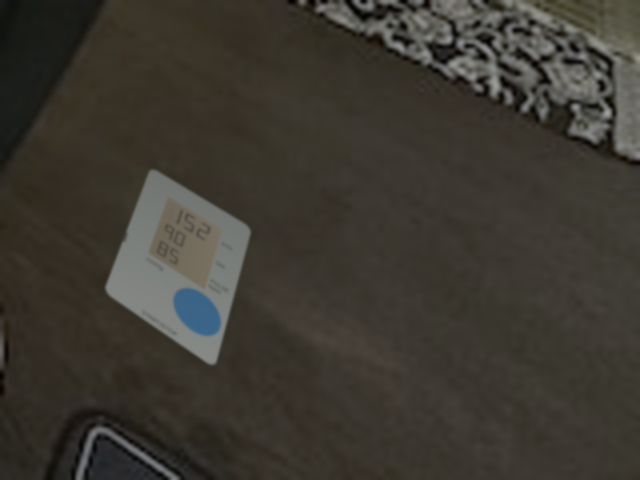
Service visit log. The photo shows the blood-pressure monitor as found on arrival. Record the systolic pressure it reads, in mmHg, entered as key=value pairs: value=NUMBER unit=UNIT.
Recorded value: value=152 unit=mmHg
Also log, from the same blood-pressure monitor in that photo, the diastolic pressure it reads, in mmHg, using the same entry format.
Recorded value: value=90 unit=mmHg
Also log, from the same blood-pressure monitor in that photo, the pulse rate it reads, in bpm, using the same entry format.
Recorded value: value=85 unit=bpm
